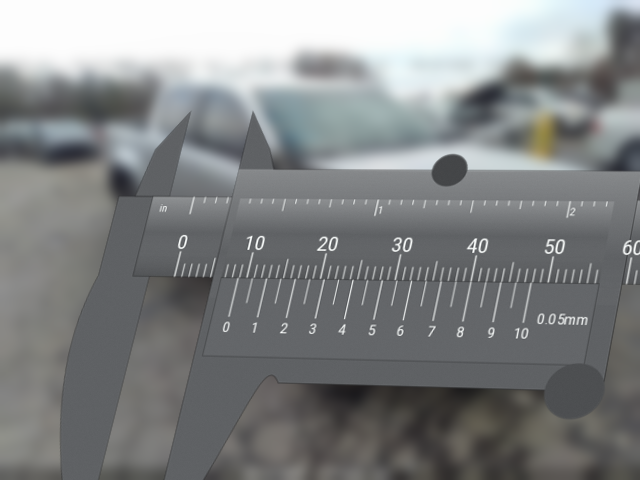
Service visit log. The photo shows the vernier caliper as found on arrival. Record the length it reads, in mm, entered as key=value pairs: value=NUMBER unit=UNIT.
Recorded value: value=8.8 unit=mm
